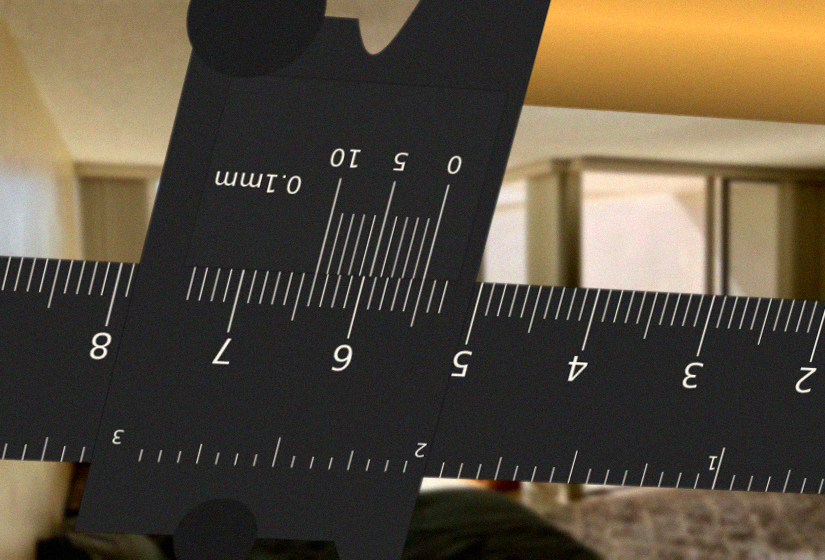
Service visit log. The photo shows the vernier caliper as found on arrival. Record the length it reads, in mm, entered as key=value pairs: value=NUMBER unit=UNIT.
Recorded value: value=55.0 unit=mm
